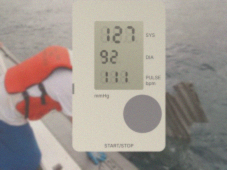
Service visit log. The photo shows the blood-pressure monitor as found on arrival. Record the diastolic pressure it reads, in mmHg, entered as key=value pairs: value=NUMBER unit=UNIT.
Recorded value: value=92 unit=mmHg
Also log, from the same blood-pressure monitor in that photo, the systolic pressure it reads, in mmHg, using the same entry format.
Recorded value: value=127 unit=mmHg
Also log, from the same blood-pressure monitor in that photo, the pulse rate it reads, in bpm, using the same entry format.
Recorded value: value=111 unit=bpm
